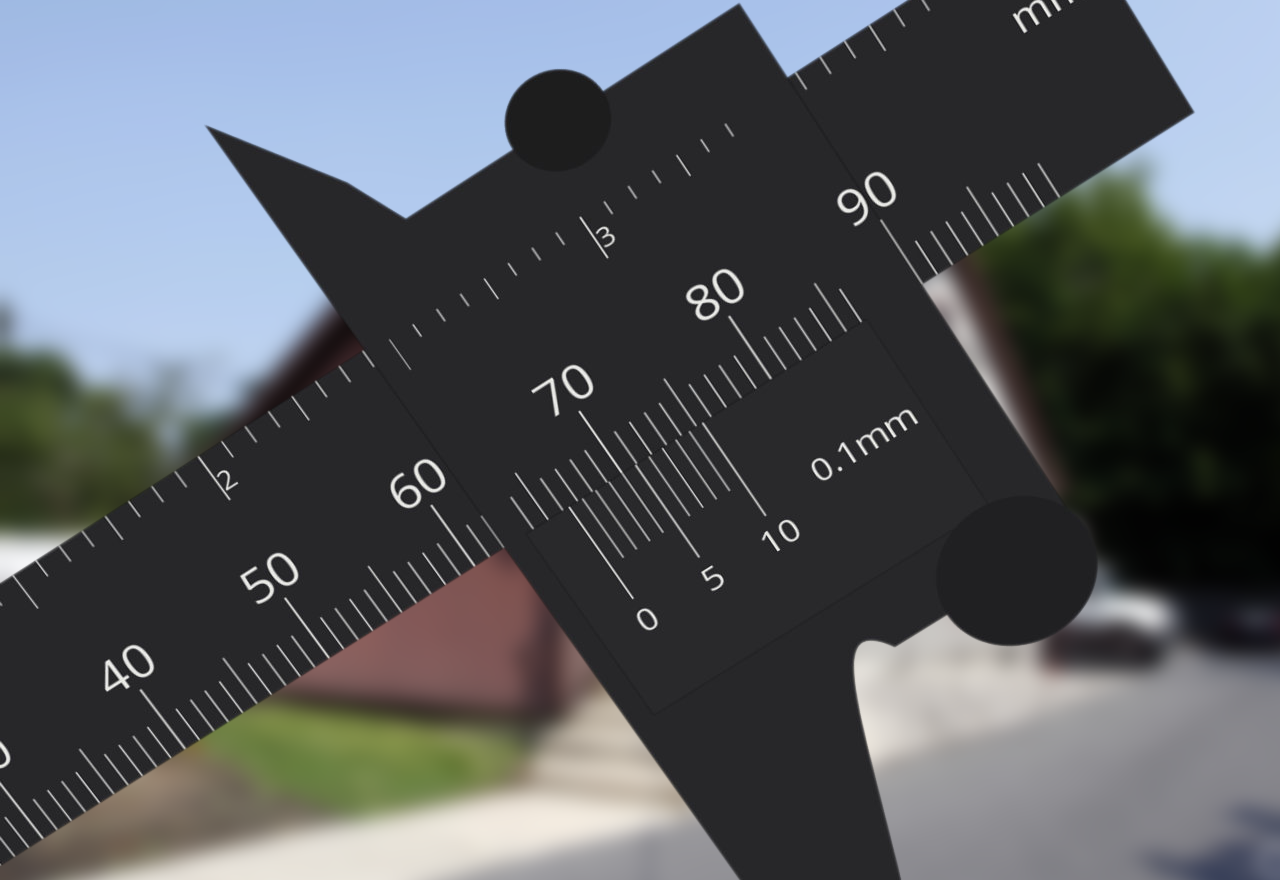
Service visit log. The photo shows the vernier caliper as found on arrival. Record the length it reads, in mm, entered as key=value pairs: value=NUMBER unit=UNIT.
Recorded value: value=66.4 unit=mm
